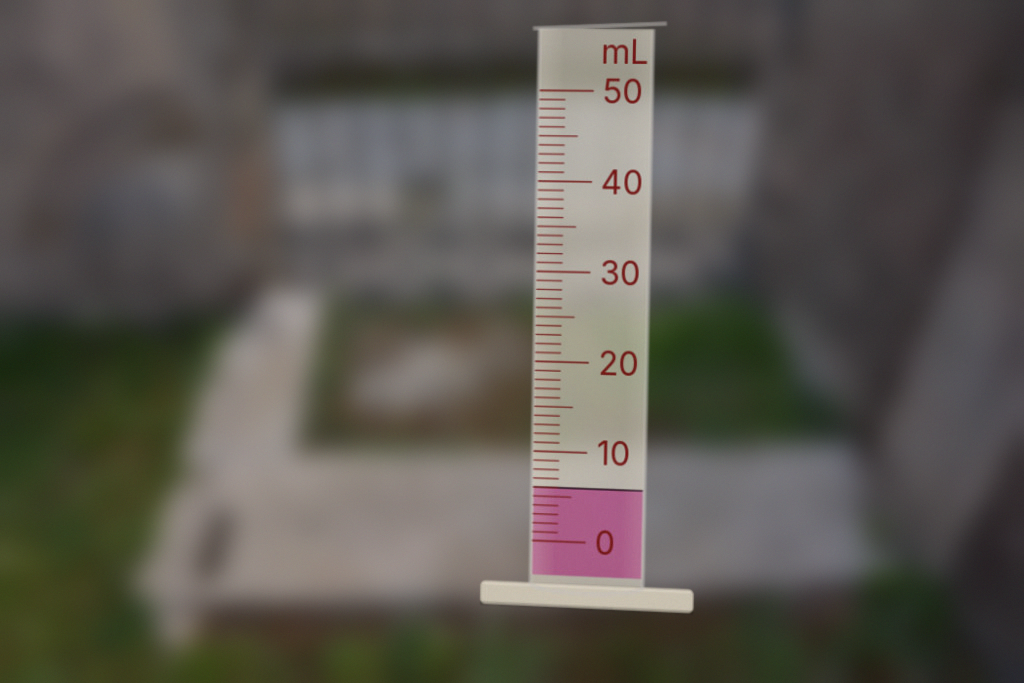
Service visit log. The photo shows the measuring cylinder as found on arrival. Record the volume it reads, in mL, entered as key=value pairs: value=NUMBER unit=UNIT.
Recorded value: value=6 unit=mL
